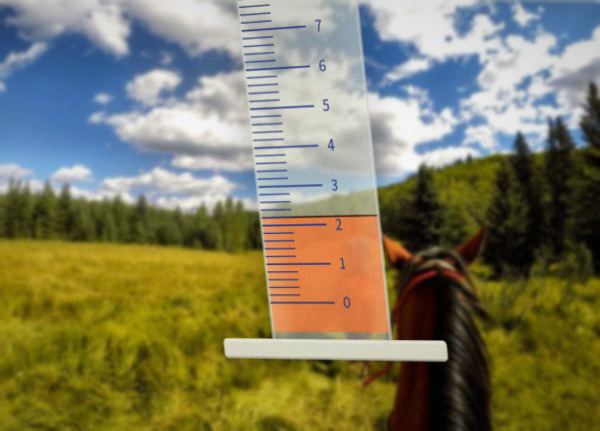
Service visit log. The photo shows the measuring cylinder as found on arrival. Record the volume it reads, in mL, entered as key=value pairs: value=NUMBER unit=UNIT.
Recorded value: value=2.2 unit=mL
